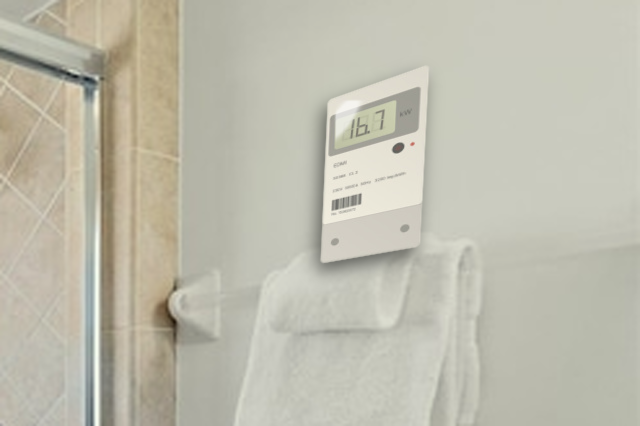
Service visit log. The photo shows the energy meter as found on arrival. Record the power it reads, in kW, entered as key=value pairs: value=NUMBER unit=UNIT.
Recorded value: value=16.7 unit=kW
